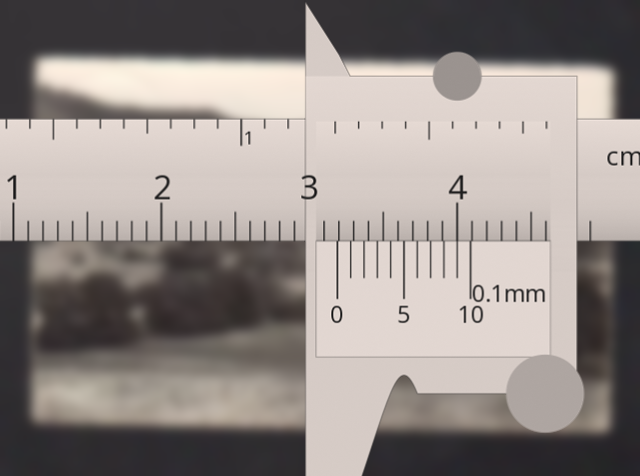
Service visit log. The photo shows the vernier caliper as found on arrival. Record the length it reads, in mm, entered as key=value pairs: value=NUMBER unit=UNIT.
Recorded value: value=31.9 unit=mm
